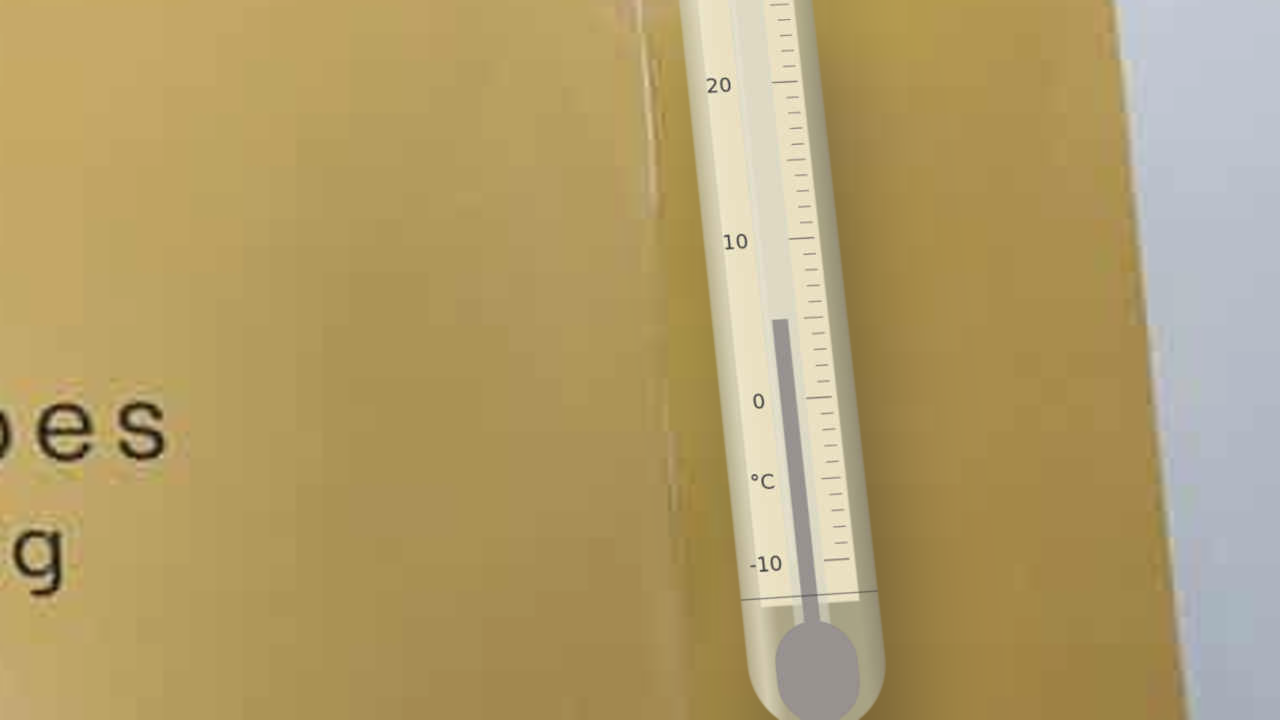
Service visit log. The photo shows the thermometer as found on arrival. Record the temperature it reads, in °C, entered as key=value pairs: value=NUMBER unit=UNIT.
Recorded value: value=5 unit=°C
